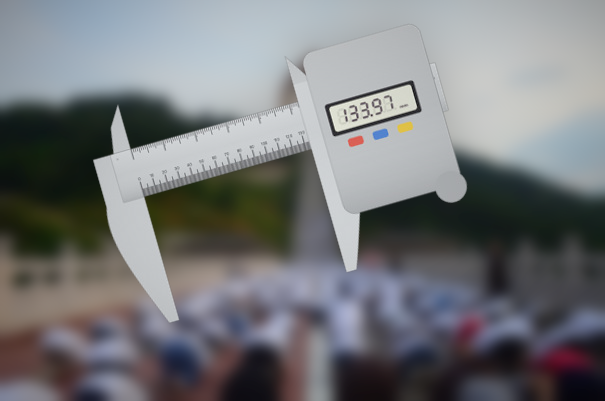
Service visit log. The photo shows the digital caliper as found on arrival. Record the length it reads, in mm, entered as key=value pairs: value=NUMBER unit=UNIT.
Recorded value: value=133.97 unit=mm
